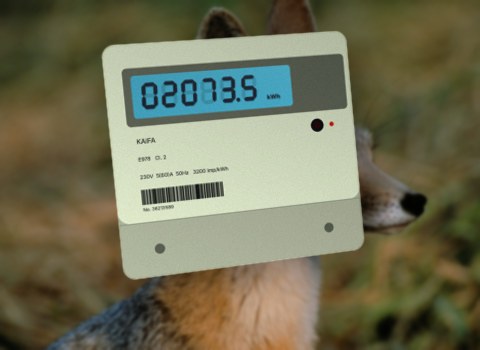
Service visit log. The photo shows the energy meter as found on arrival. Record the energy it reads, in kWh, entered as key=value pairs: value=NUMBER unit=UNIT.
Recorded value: value=2073.5 unit=kWh
